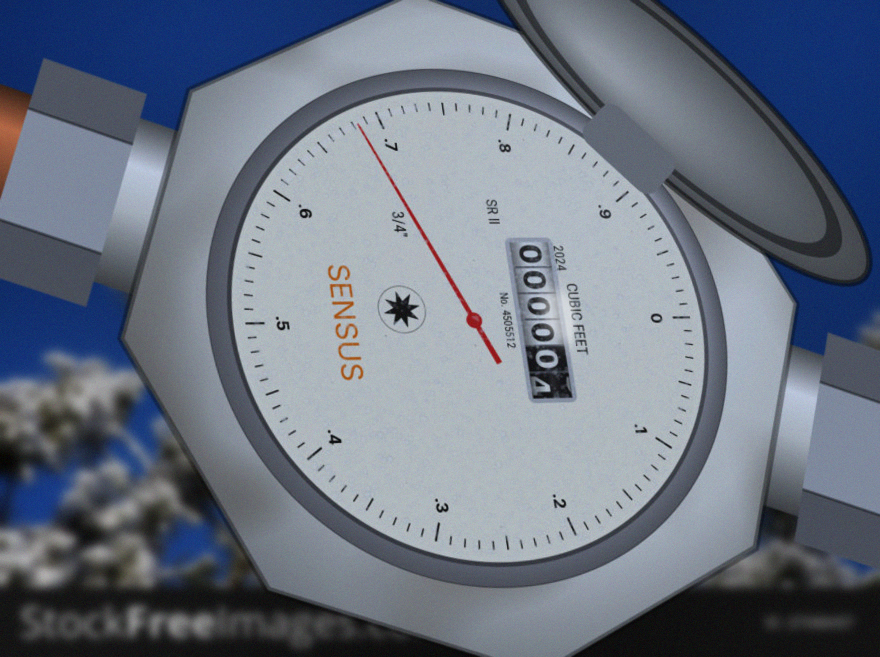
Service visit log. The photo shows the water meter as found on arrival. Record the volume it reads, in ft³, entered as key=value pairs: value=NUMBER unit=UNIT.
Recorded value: value=3.68 unit=ft³
